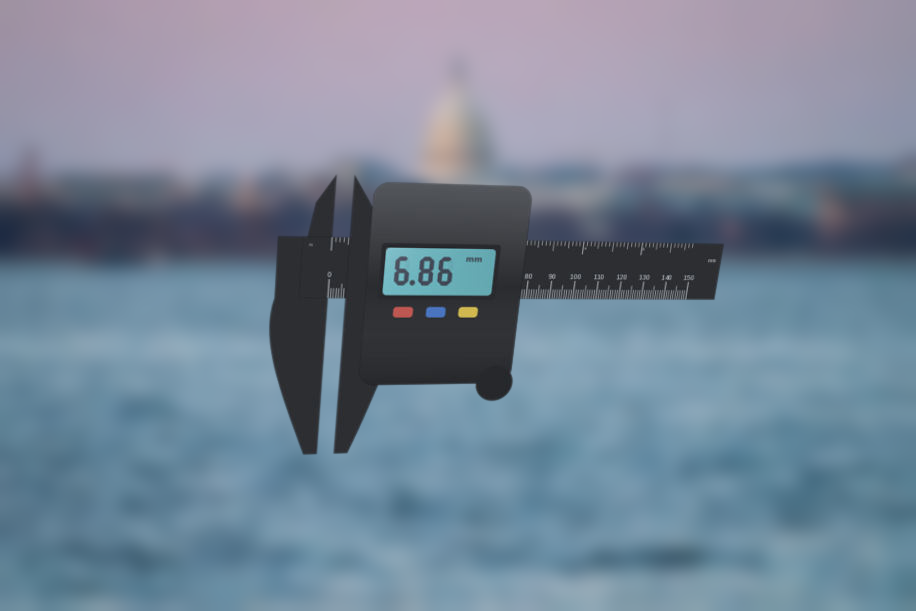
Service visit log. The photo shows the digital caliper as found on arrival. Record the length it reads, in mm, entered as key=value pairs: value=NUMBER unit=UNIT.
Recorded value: value=6.86 unit=mm
